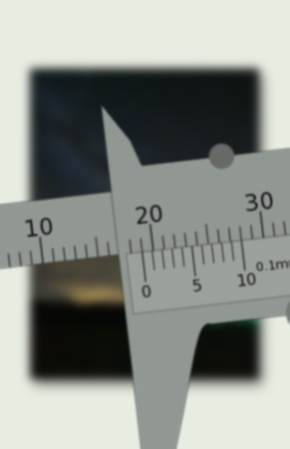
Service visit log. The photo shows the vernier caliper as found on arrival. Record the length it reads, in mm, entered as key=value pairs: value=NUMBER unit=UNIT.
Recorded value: value=19.0 unit=mm
